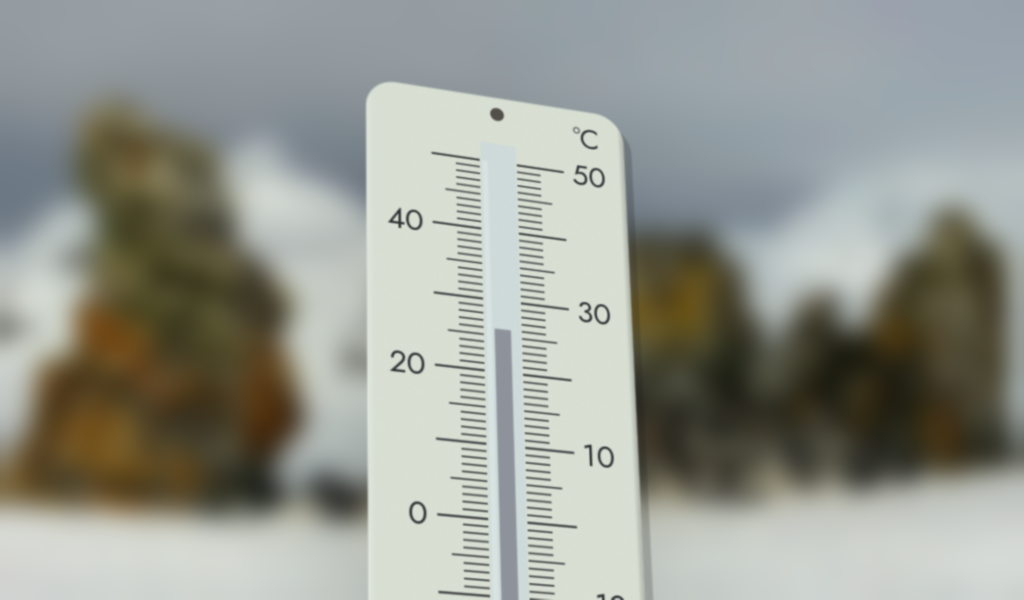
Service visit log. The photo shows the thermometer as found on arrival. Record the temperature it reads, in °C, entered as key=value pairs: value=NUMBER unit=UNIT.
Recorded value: value=26 unit=°C
